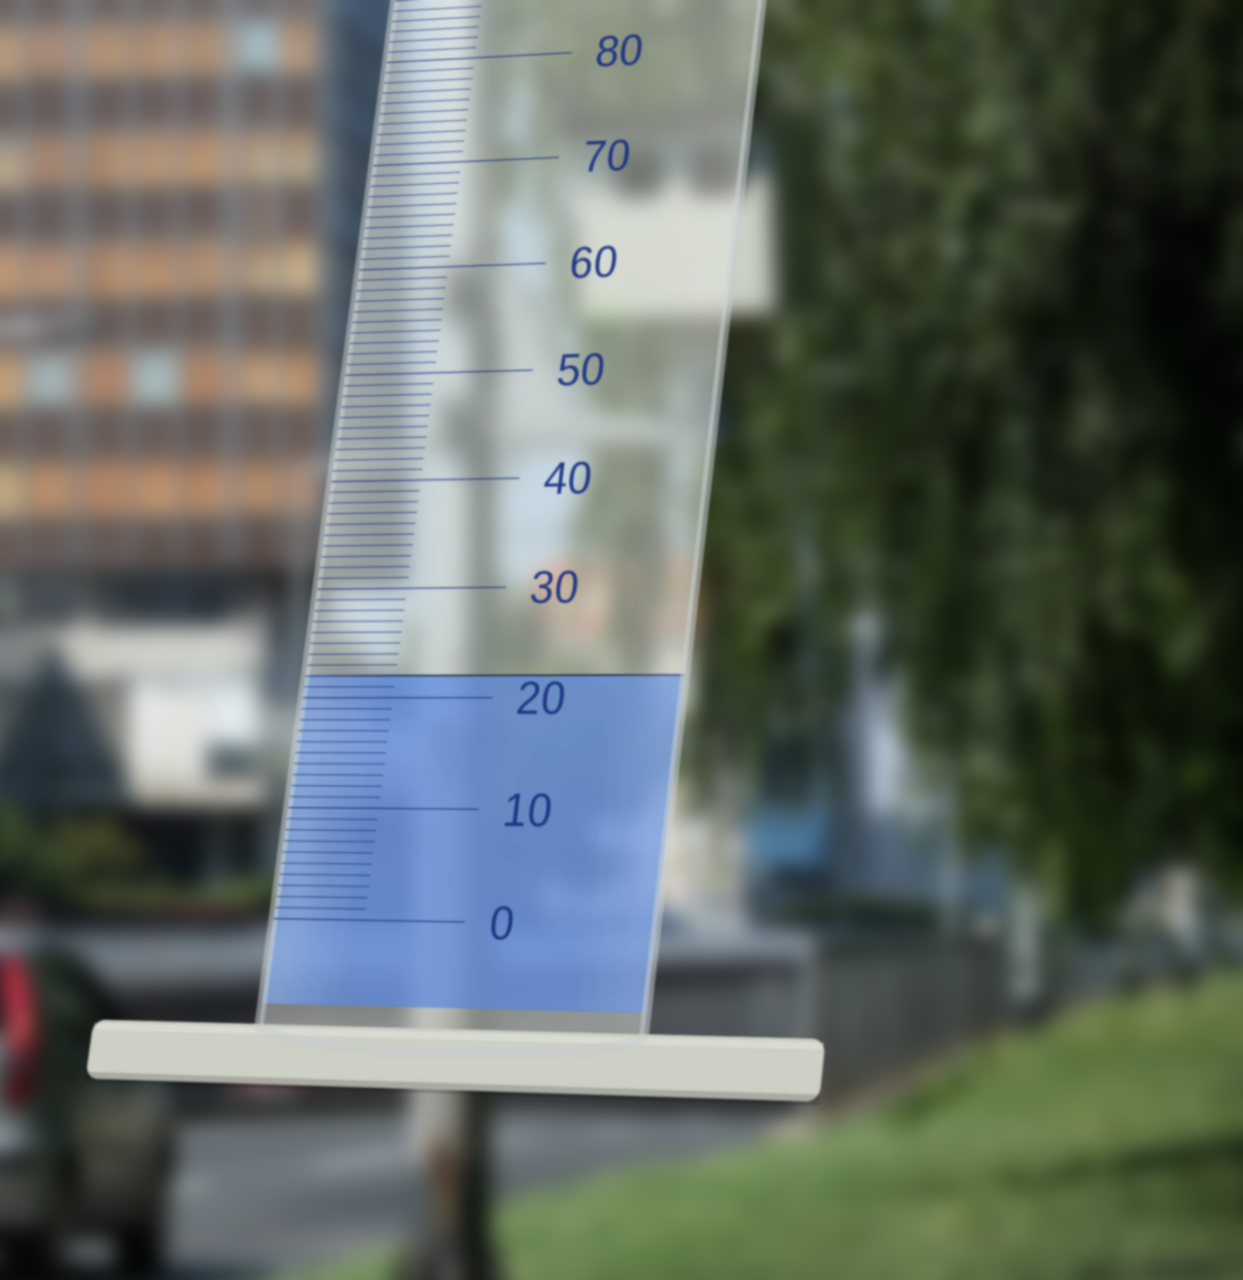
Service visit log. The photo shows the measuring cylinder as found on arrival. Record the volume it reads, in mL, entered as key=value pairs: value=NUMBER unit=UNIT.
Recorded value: value=22 unit=mL
